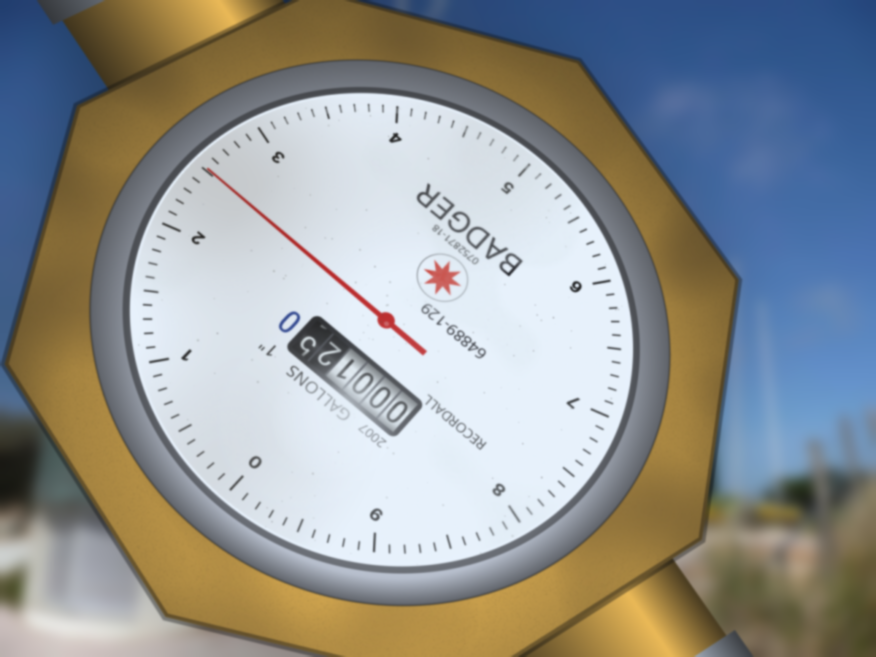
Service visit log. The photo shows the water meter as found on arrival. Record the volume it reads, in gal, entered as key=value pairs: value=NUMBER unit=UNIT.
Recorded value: value=1252.5 unit=gal
